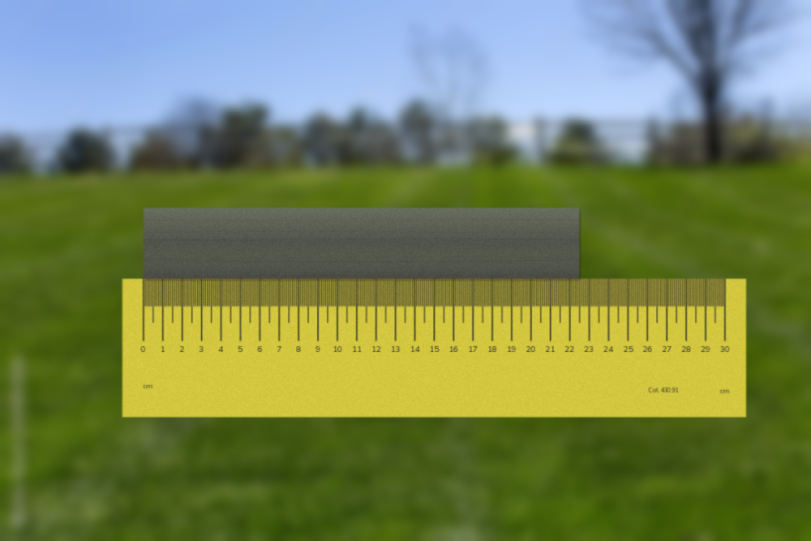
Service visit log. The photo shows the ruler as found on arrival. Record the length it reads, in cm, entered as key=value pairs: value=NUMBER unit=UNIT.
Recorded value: value=22.5 unit=cm
